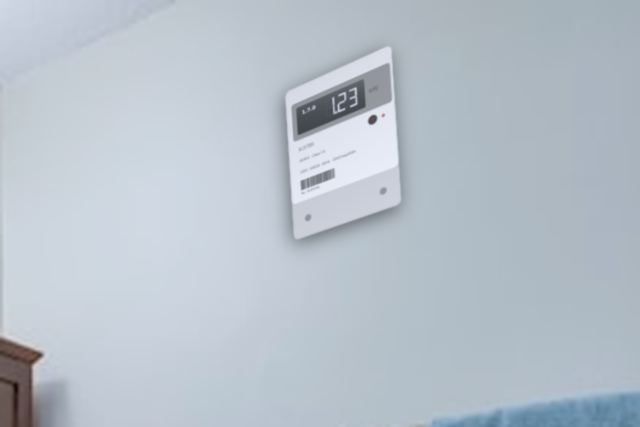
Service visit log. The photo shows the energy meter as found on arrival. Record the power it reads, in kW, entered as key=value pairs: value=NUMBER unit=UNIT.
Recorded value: value=1.23 unit=kW
